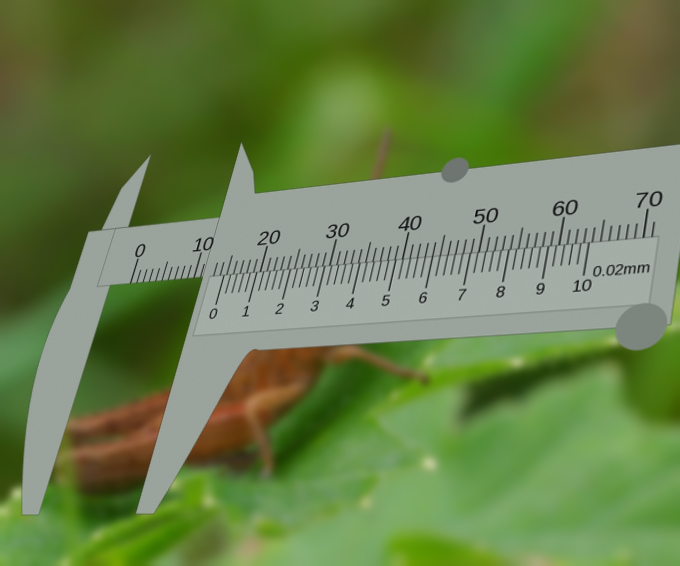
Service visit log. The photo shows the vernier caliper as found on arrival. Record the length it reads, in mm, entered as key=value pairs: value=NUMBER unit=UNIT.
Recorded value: value=14.6 unit=mm
